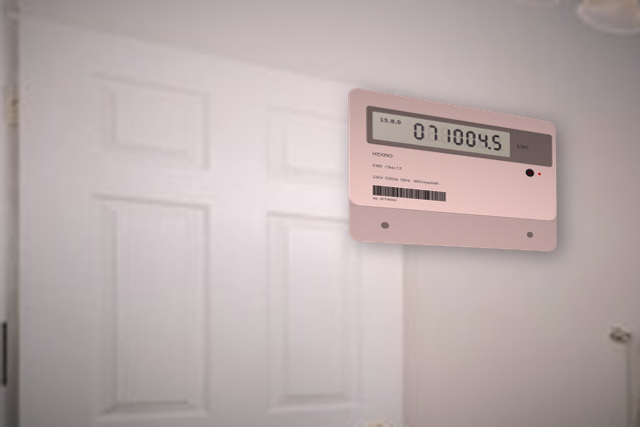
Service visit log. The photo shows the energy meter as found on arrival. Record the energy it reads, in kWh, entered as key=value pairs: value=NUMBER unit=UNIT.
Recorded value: value=71004.5 unit=kWh
